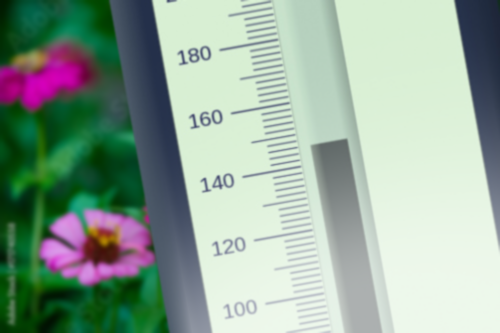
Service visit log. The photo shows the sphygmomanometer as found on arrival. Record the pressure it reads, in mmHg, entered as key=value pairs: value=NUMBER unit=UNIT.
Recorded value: value=146 unit=mmHg
